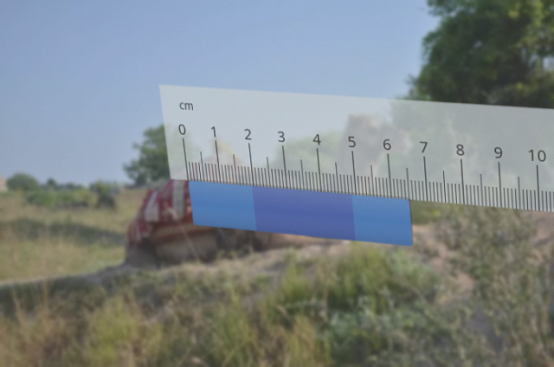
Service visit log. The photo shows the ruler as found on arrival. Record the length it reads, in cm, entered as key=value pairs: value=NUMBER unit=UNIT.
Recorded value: value=6.5 unit=cm
